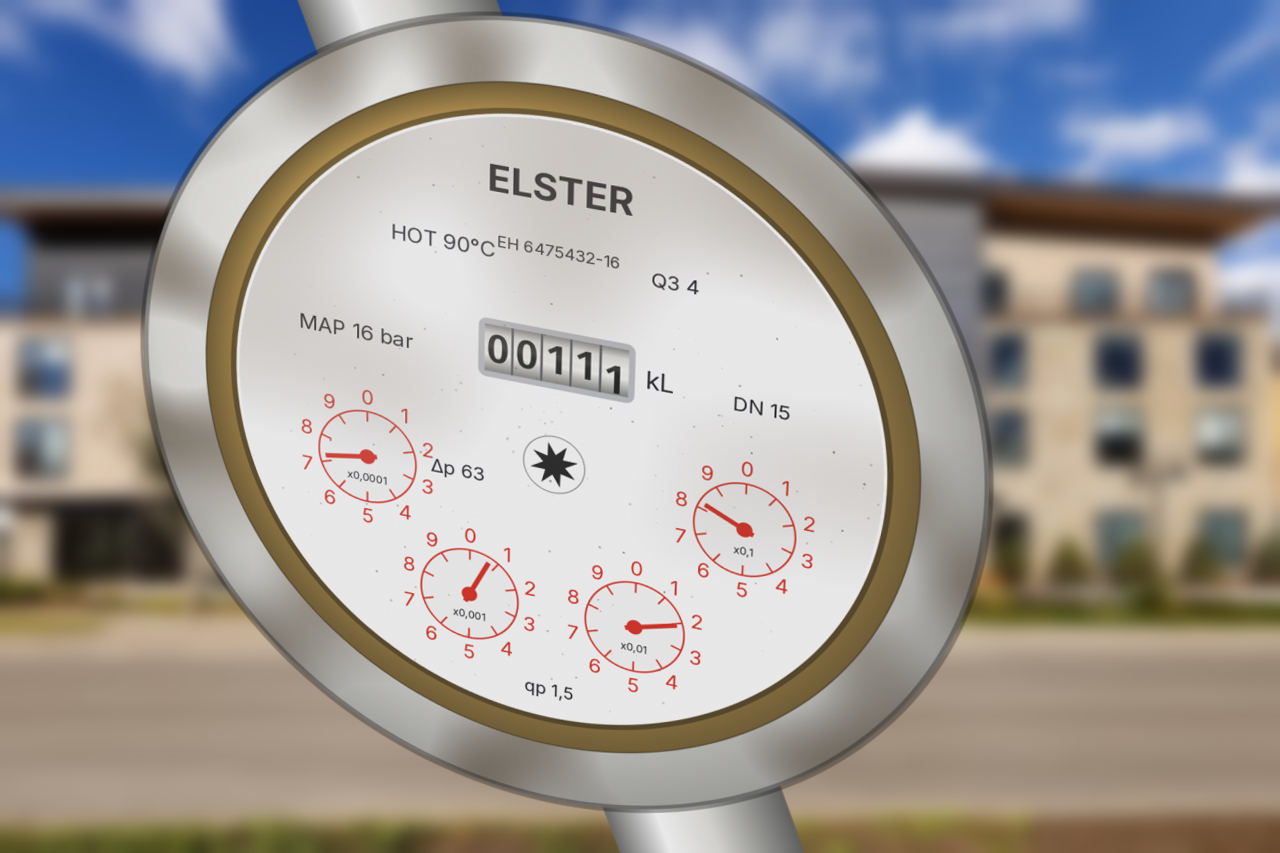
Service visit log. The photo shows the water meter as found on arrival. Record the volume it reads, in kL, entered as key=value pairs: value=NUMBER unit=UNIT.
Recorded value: value=110.8207 unit=kL
